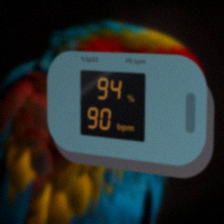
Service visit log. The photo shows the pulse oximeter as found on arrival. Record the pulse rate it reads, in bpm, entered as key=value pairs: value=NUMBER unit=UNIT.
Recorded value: value=90 unit=bpm
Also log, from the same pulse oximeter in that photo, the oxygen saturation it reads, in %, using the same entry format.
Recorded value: value=94 unit=%
